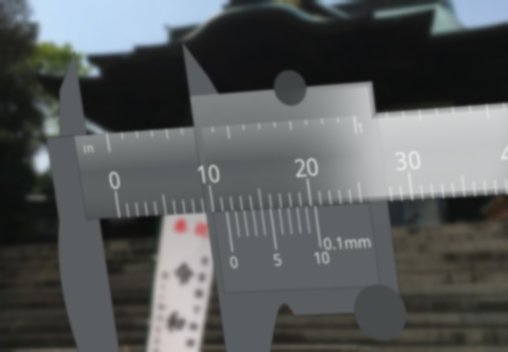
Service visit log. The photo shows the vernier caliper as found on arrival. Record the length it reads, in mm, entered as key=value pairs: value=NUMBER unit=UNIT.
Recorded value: value=11.4 unit=mm
